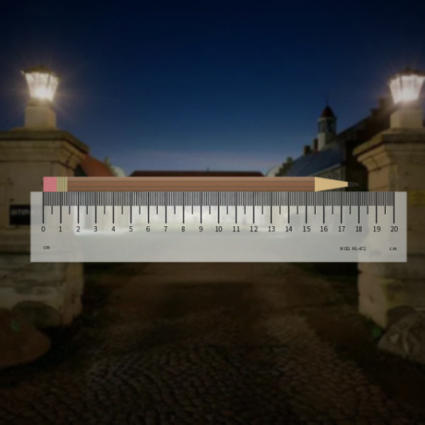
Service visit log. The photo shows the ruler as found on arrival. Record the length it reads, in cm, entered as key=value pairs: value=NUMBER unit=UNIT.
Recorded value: value=18 unit=cm
